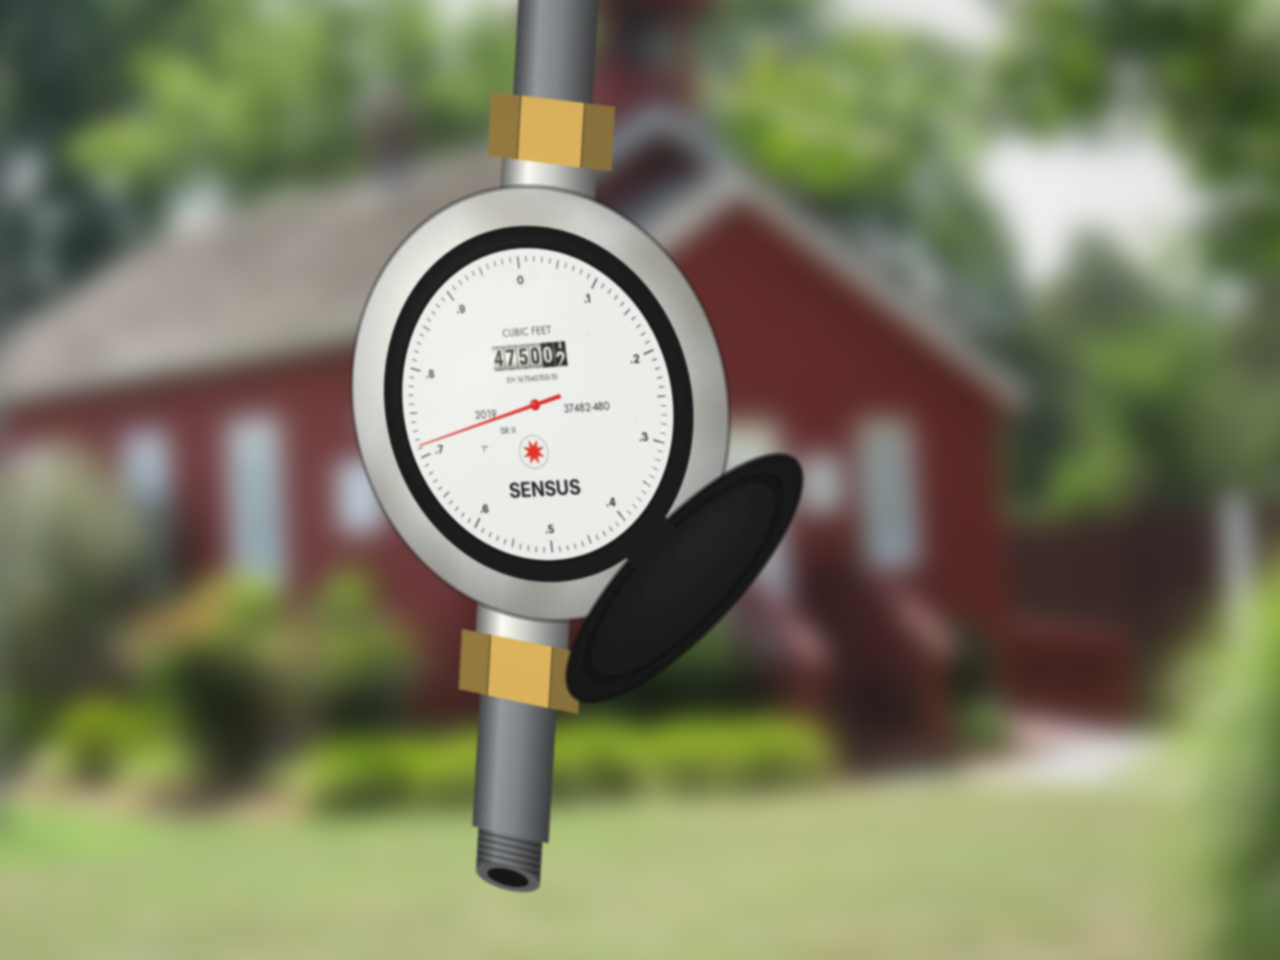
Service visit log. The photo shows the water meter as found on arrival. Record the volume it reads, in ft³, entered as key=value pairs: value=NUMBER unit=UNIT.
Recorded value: value=475001.71 unit=ft³
